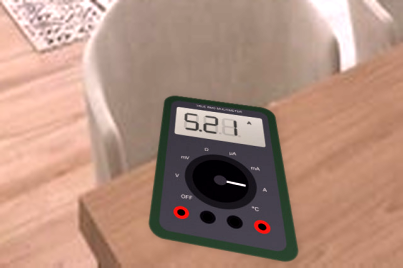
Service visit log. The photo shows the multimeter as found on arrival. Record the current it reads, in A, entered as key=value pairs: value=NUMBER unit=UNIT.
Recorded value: value=5.21 unit=A
